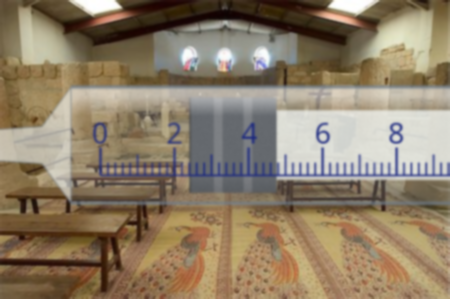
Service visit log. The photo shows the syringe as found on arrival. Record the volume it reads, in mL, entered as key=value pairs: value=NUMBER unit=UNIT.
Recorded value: value=2.4 unit=mL
